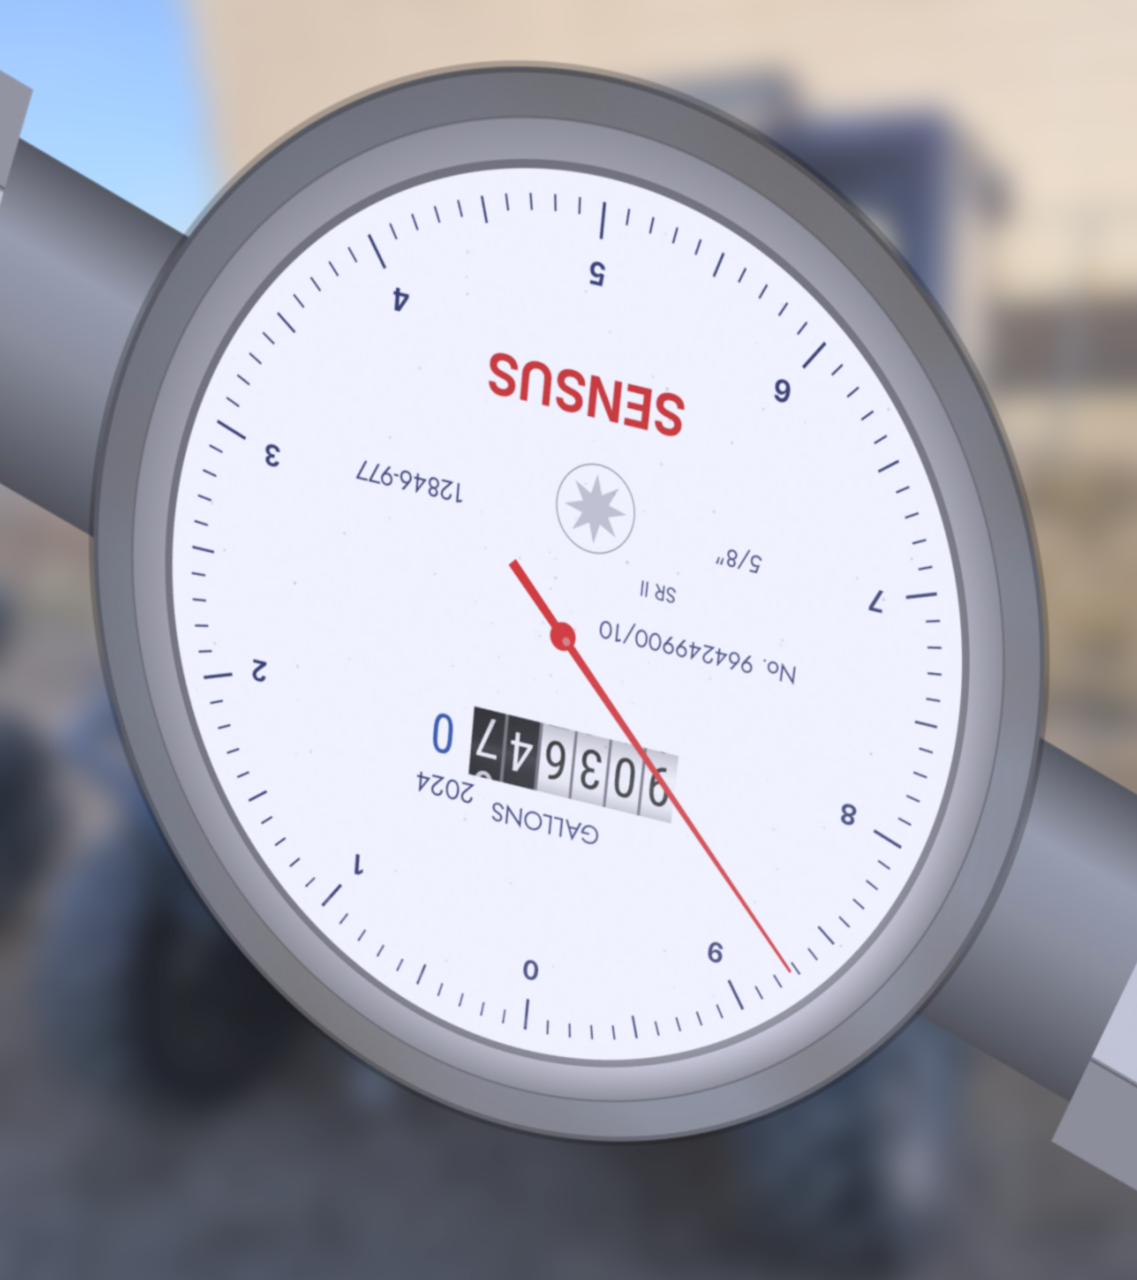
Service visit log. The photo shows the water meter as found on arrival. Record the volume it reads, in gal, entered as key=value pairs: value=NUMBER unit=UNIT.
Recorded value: value=9036468.7 unit=gal
